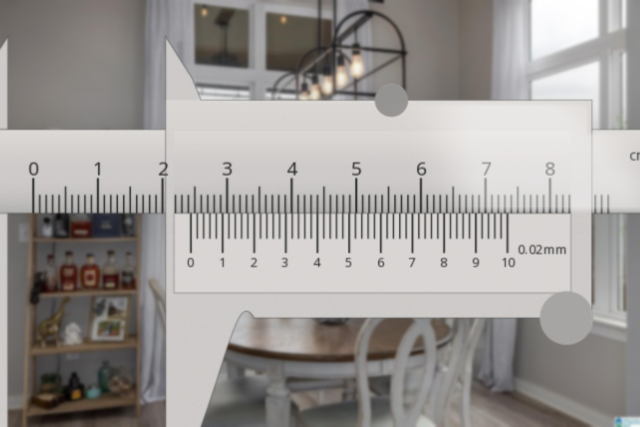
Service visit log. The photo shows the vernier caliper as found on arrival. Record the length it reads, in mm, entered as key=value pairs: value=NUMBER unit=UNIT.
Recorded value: value=24.4 unit=mm
